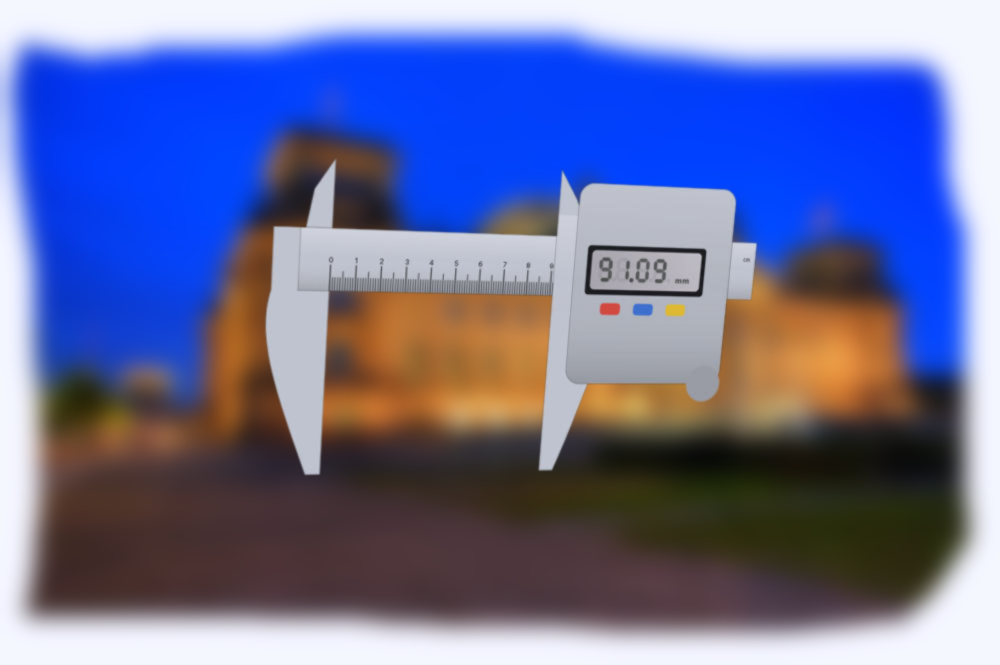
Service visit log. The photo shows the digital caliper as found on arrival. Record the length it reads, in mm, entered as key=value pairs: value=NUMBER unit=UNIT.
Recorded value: value=91.09 unit=mm
